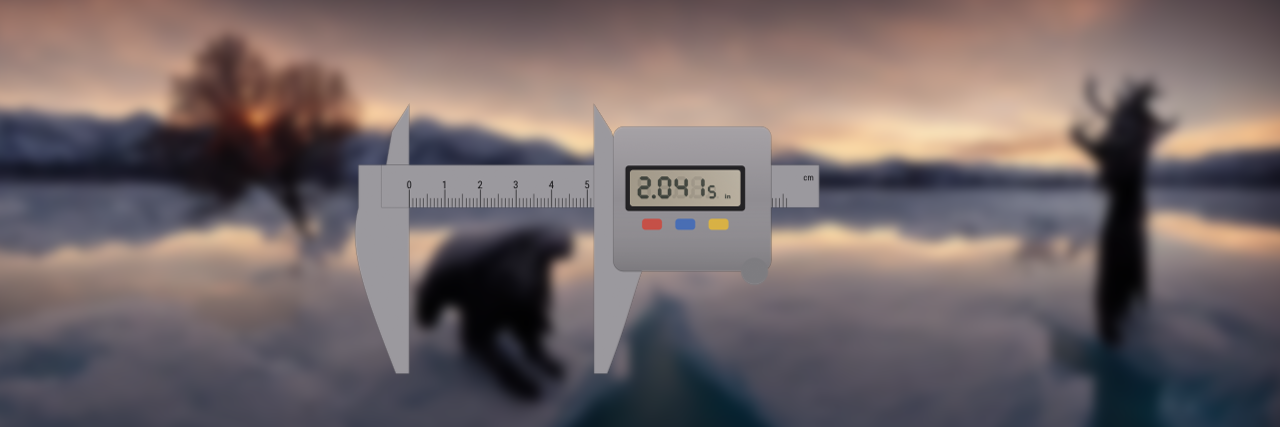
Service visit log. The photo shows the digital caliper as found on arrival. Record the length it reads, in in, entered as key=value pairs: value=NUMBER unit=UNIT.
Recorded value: value=2.0415 unit=in
